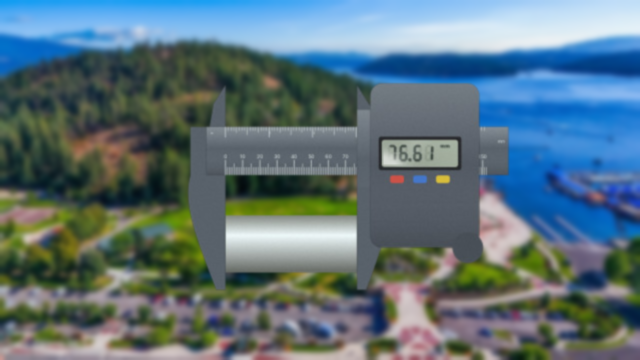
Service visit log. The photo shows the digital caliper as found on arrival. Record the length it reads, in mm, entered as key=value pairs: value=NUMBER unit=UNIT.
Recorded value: value=76.61 unit=mm
